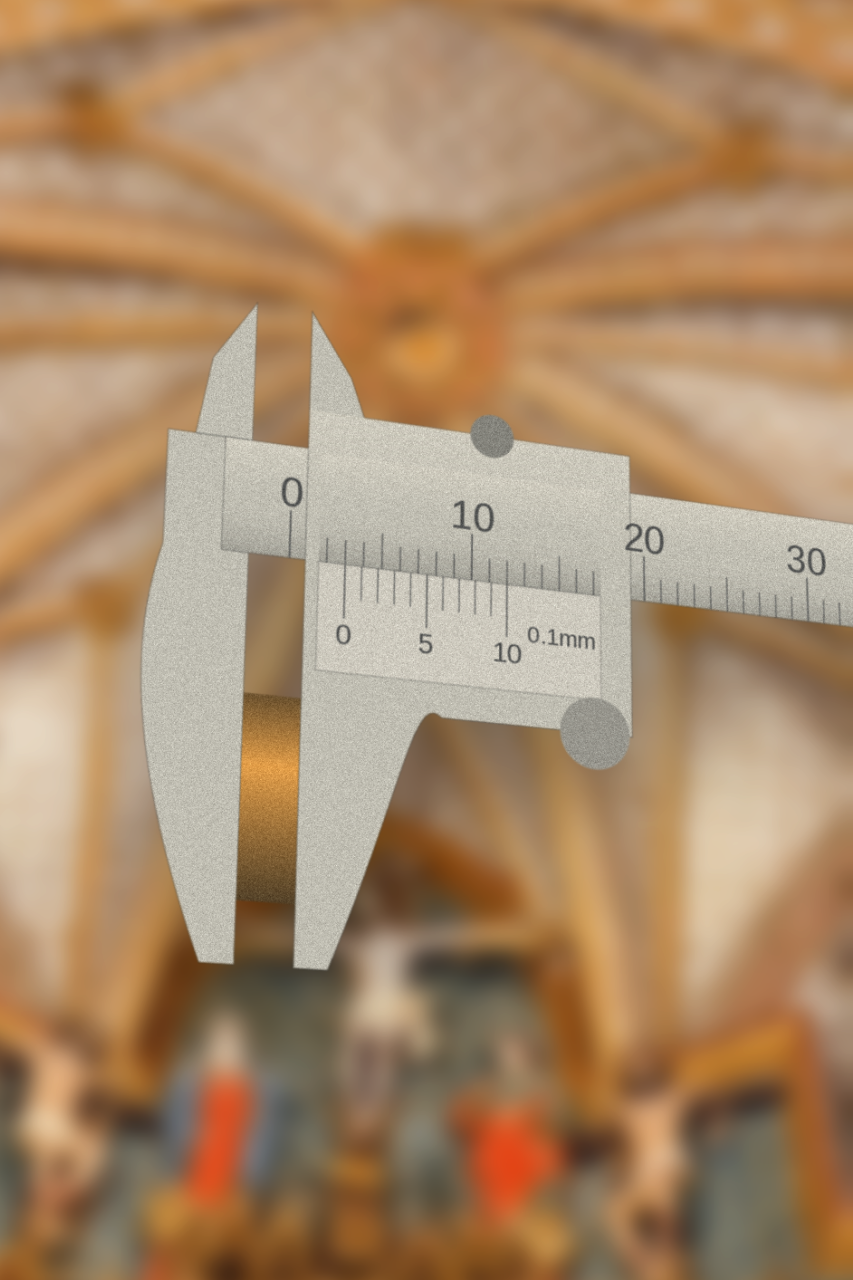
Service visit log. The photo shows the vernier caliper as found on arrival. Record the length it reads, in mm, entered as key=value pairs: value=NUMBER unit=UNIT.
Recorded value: value=3.0 unit=mm
